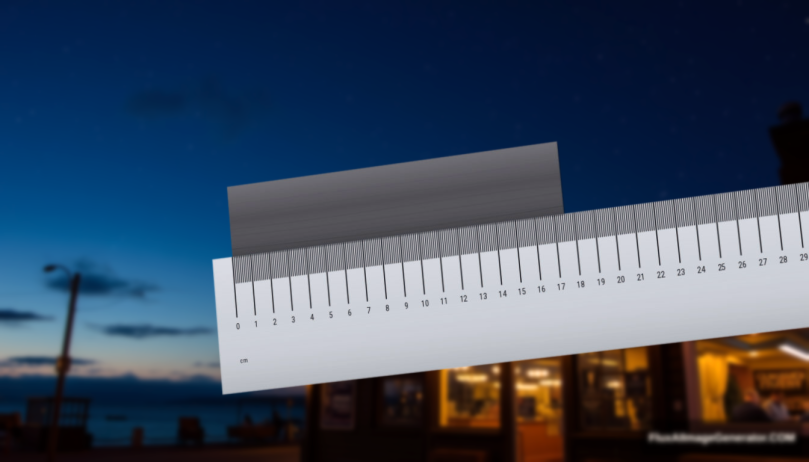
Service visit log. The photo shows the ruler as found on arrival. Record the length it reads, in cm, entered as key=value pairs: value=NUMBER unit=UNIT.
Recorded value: value=17.5 unit=cm
